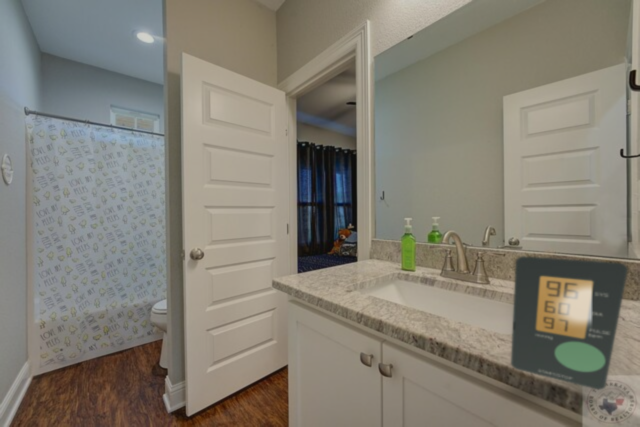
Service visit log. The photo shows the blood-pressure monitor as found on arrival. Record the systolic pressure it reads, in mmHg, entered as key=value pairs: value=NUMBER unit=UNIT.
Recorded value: value=96 unit=mmHg
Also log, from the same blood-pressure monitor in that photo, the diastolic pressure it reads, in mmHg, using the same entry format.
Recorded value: value=60 unit=mmHg
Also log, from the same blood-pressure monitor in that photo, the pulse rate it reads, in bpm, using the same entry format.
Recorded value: value=97 unit=bpm
